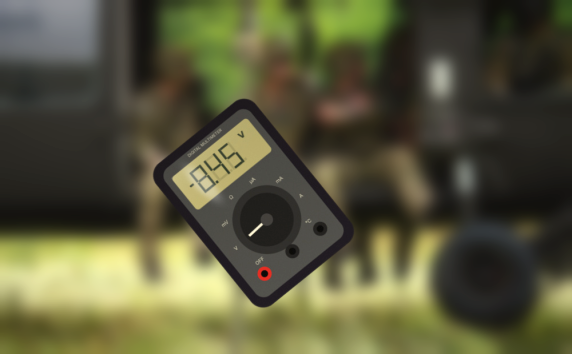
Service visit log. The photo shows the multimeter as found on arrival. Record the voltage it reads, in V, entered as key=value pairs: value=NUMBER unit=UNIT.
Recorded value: value=-8.45 unit=V
